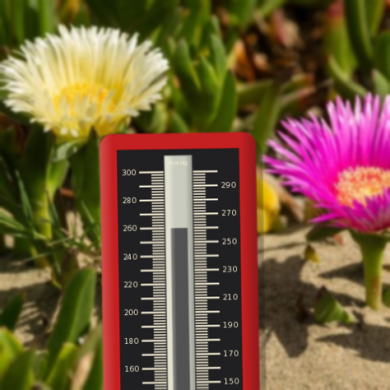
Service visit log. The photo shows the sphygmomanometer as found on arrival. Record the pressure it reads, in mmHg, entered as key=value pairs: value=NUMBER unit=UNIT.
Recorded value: value=260 unit=mmHg
